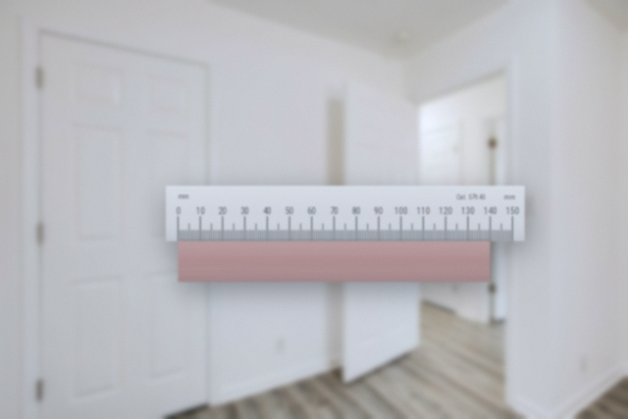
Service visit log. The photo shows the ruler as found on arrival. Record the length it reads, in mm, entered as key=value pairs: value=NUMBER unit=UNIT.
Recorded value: value=140 unit=mm
